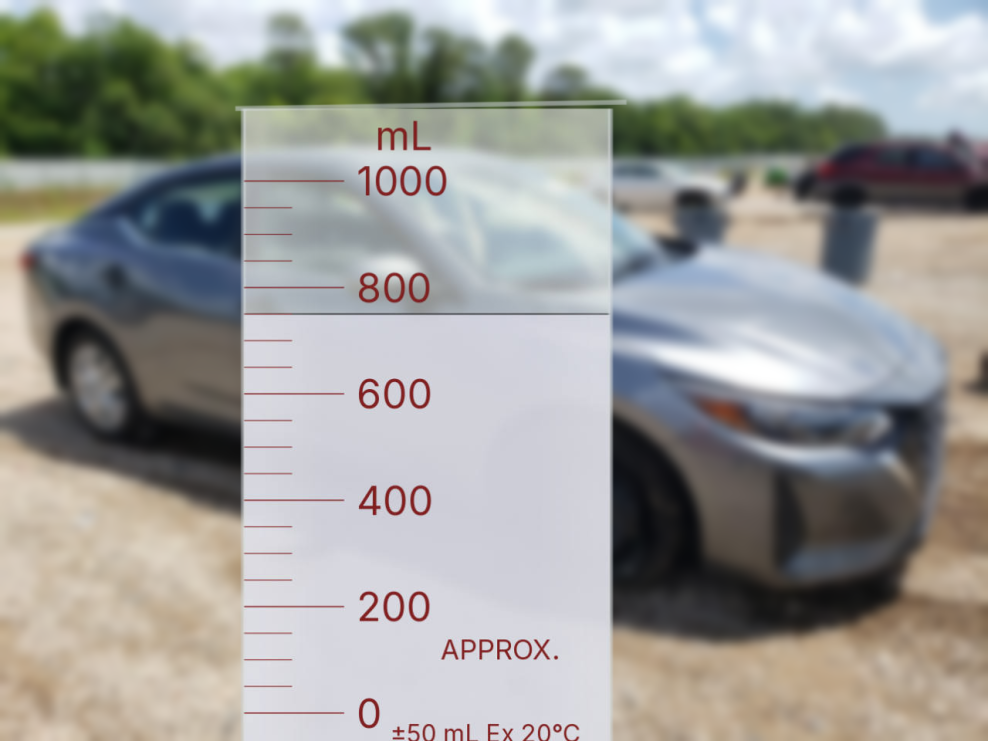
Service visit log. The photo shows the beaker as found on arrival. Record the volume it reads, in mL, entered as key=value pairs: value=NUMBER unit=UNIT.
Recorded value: value=750 unit=mL
